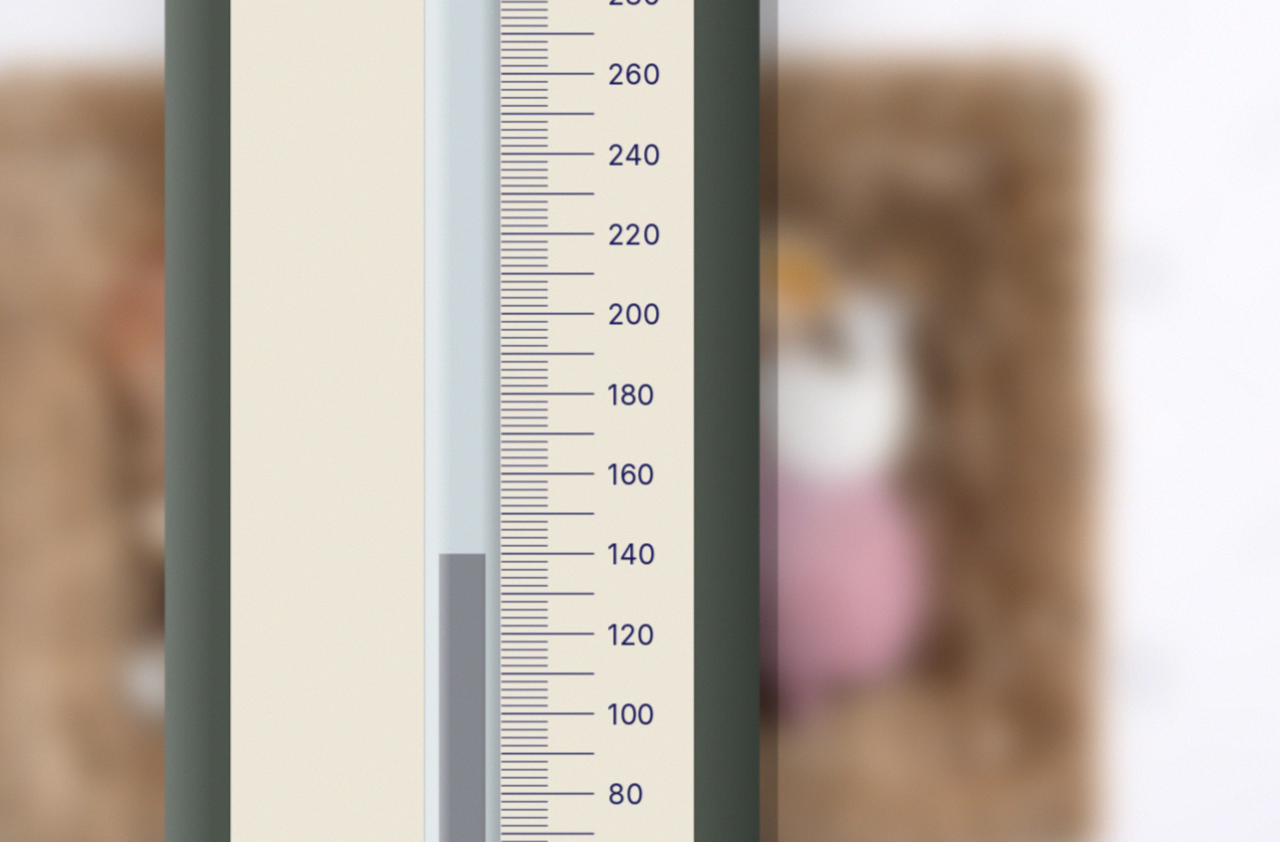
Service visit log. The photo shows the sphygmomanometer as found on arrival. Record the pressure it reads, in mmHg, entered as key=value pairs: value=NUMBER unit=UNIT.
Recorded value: value=140 unit=mmHg
